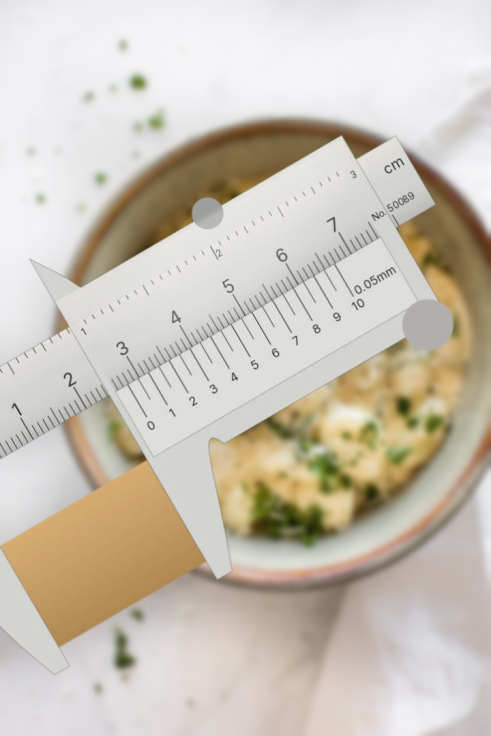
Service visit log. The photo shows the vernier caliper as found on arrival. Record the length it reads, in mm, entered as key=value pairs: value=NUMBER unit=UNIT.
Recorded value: value=27.8 unit=mm
